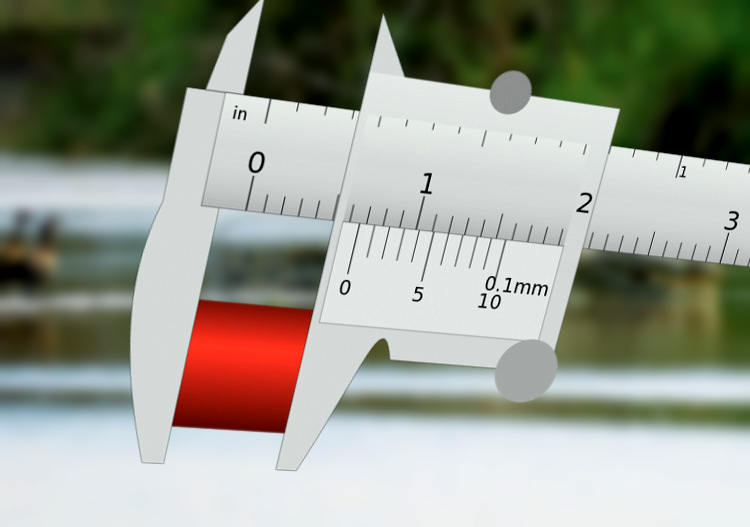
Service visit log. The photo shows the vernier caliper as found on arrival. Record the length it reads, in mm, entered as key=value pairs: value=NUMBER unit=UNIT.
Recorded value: value=6.6 unit=mm
